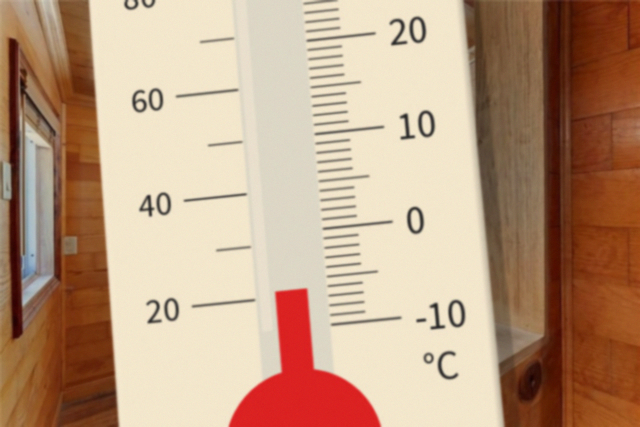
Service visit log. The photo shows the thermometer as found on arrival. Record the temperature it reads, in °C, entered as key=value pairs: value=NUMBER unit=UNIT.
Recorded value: value=-6 unit=°C
